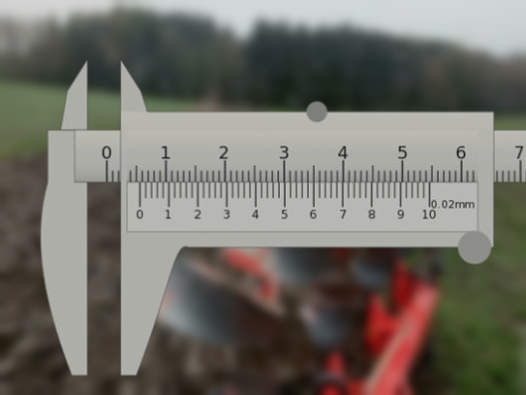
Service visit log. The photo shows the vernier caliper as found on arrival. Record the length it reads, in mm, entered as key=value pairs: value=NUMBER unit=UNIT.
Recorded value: value=5.6 unit=mm
